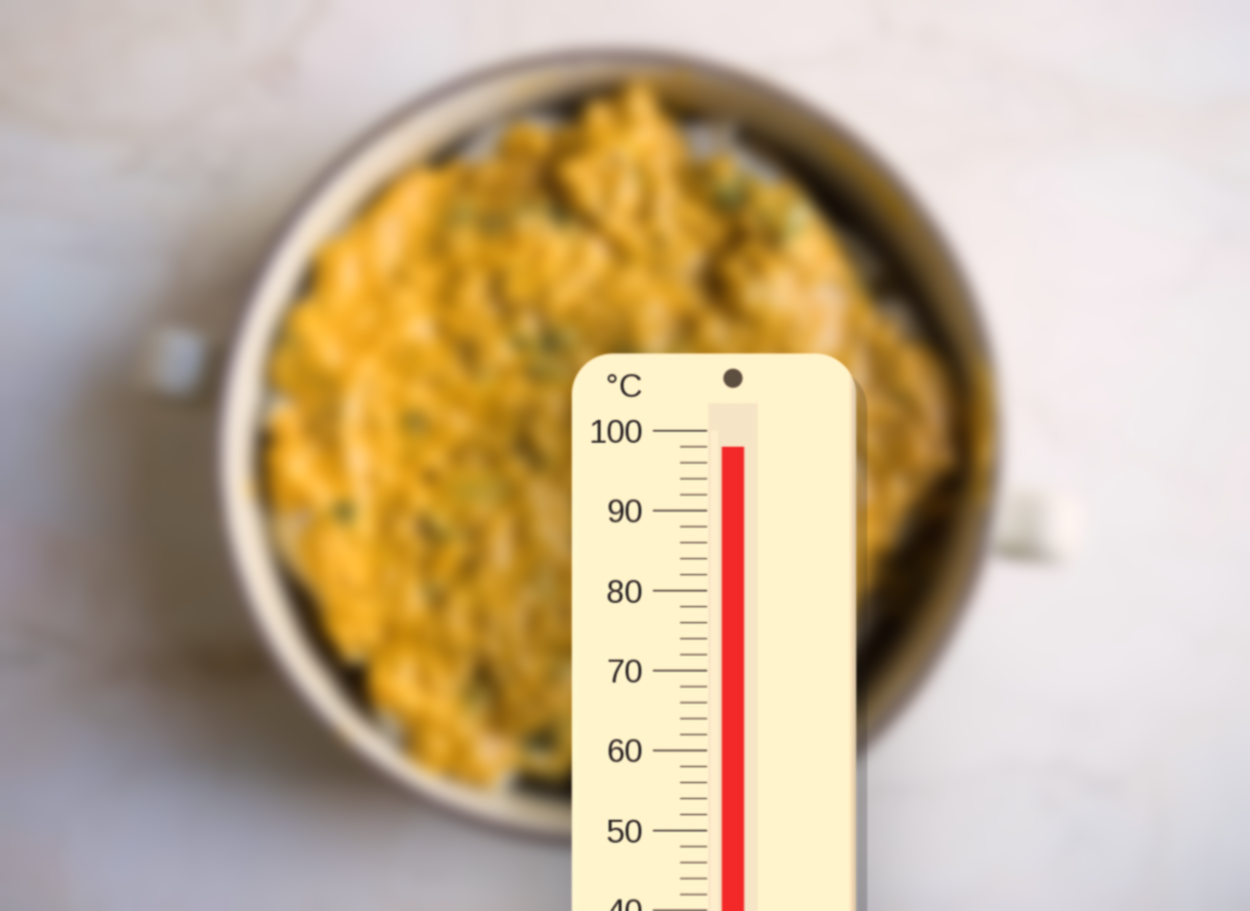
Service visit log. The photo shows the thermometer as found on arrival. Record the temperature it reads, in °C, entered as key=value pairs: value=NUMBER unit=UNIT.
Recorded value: value=98 unit=°C
